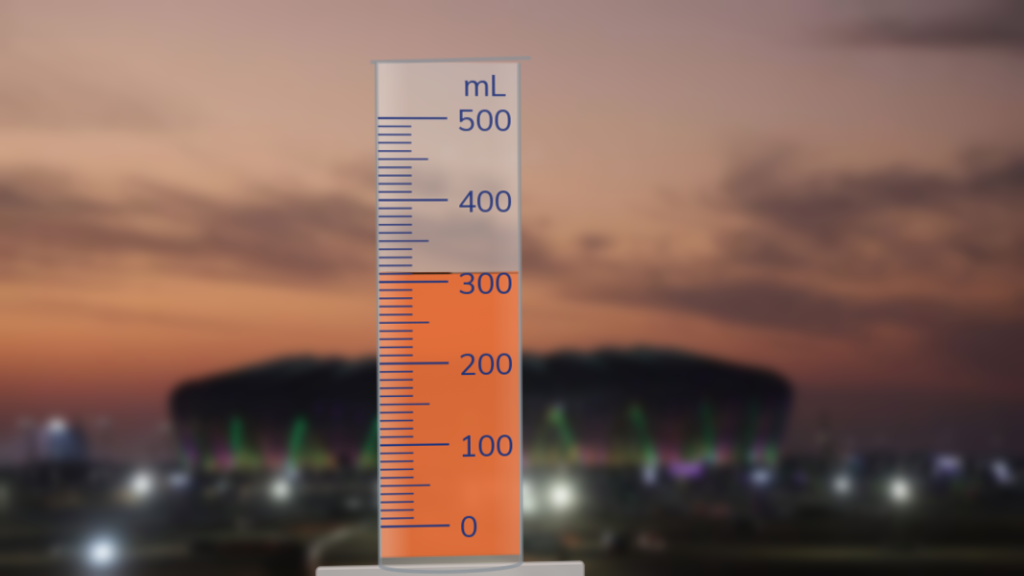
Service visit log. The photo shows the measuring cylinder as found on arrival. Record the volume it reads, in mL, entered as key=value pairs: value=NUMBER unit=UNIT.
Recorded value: value=310 unit=mL
